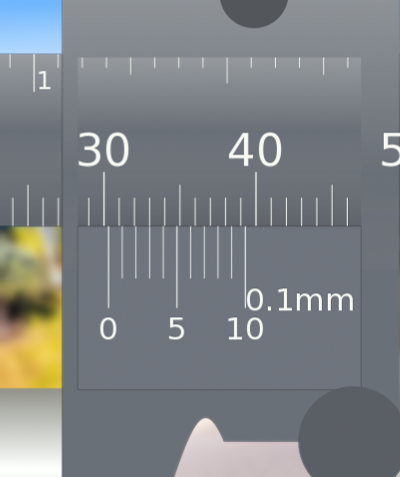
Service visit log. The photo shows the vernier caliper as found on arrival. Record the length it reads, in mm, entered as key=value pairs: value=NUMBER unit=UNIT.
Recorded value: value=30.3 unit=mm
